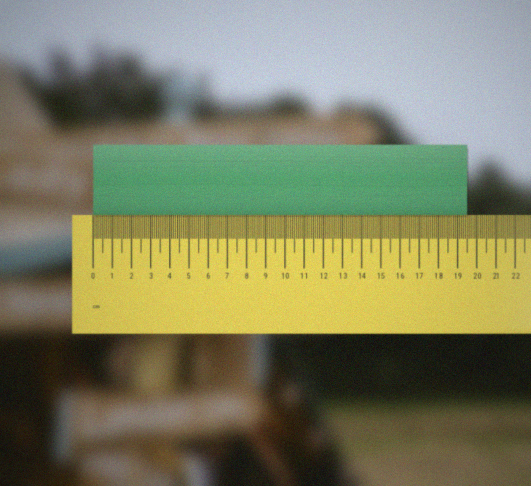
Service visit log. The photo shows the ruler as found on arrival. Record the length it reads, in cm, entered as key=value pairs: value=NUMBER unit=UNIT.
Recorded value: value=19.5 unit=cm
